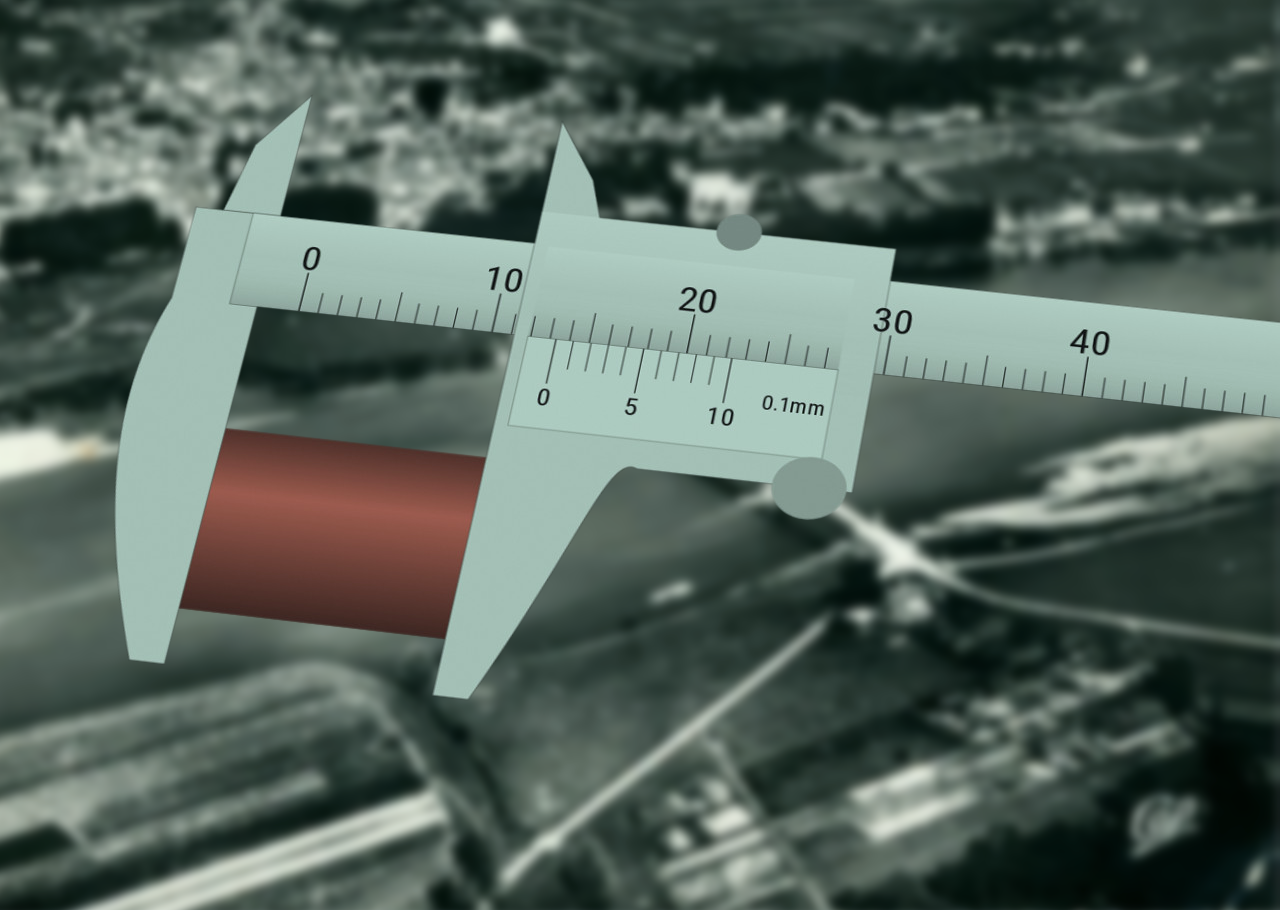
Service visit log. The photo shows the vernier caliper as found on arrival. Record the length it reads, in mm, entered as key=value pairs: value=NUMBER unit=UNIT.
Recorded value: value=13.3 unit=mm
